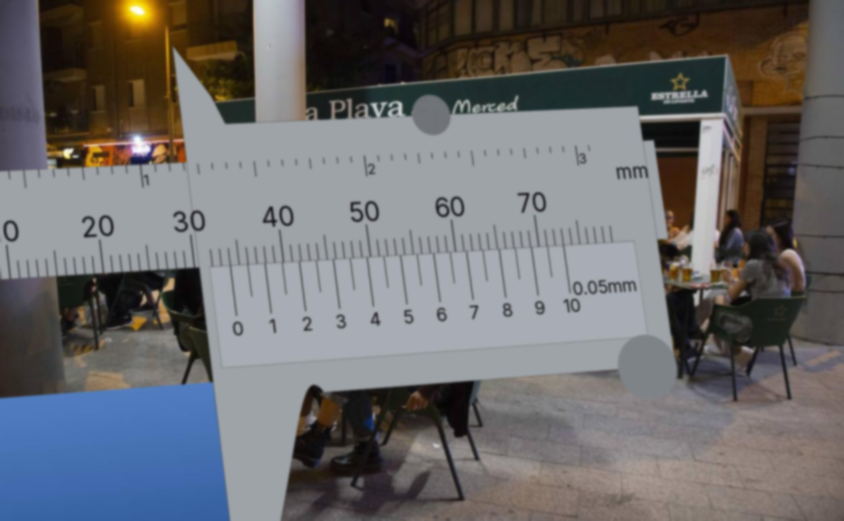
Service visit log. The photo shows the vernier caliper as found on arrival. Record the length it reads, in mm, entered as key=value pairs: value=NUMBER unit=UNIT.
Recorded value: value=34.0 unit=mm
